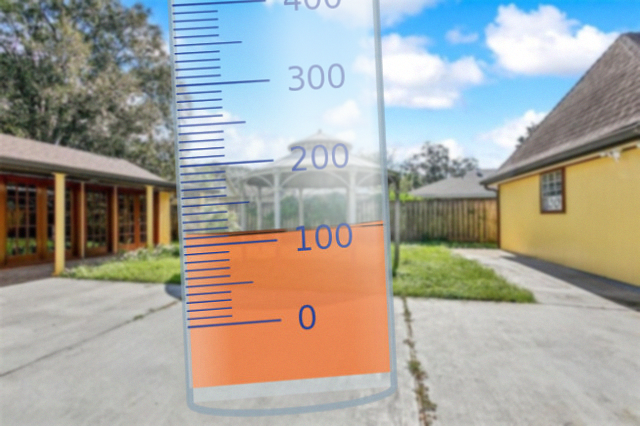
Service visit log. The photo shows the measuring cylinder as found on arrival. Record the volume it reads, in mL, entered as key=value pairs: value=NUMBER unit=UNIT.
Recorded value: value=110 unit=mL
